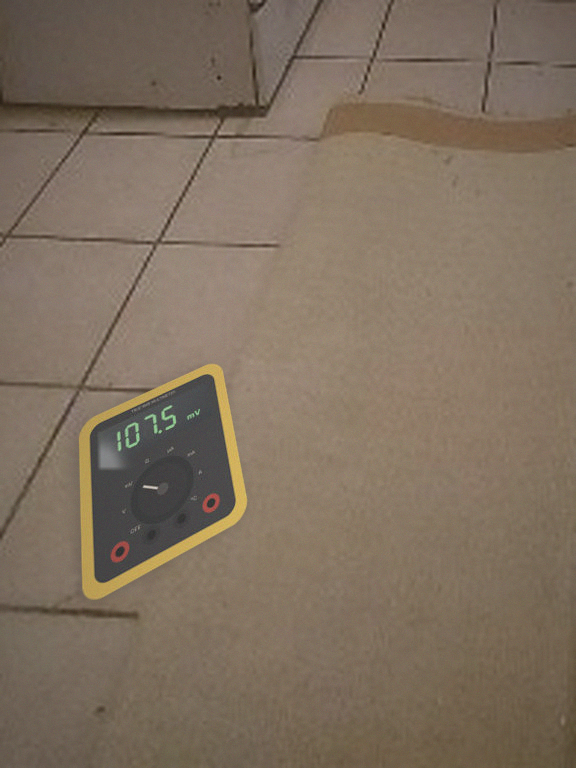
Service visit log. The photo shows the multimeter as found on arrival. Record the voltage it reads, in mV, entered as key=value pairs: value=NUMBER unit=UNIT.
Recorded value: value=107.5 unit=mV
